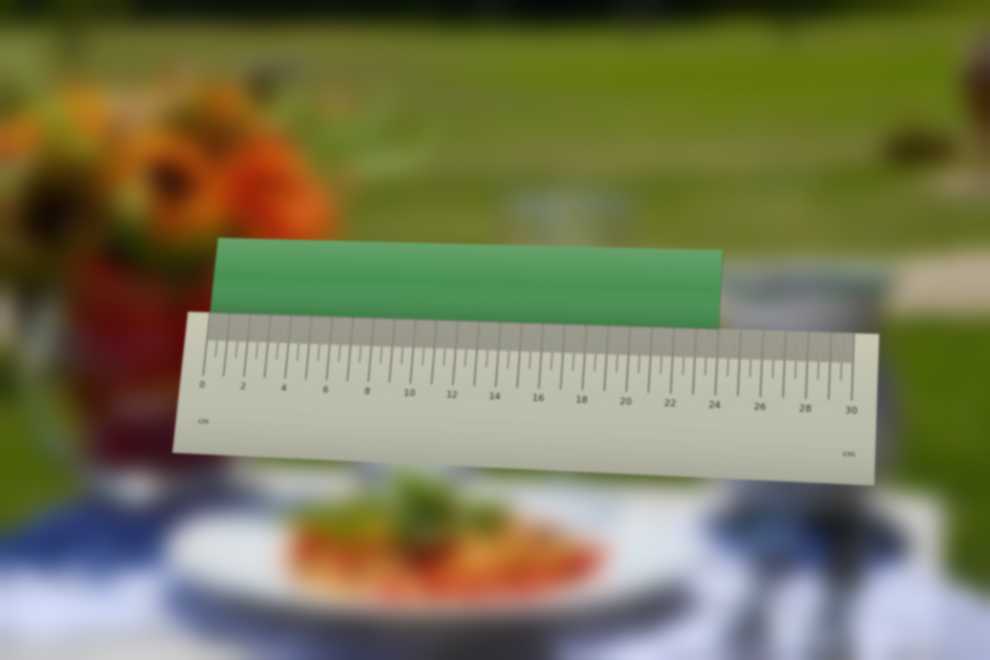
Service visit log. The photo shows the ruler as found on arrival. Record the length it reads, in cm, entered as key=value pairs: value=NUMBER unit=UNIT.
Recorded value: value=24 unit=cm
